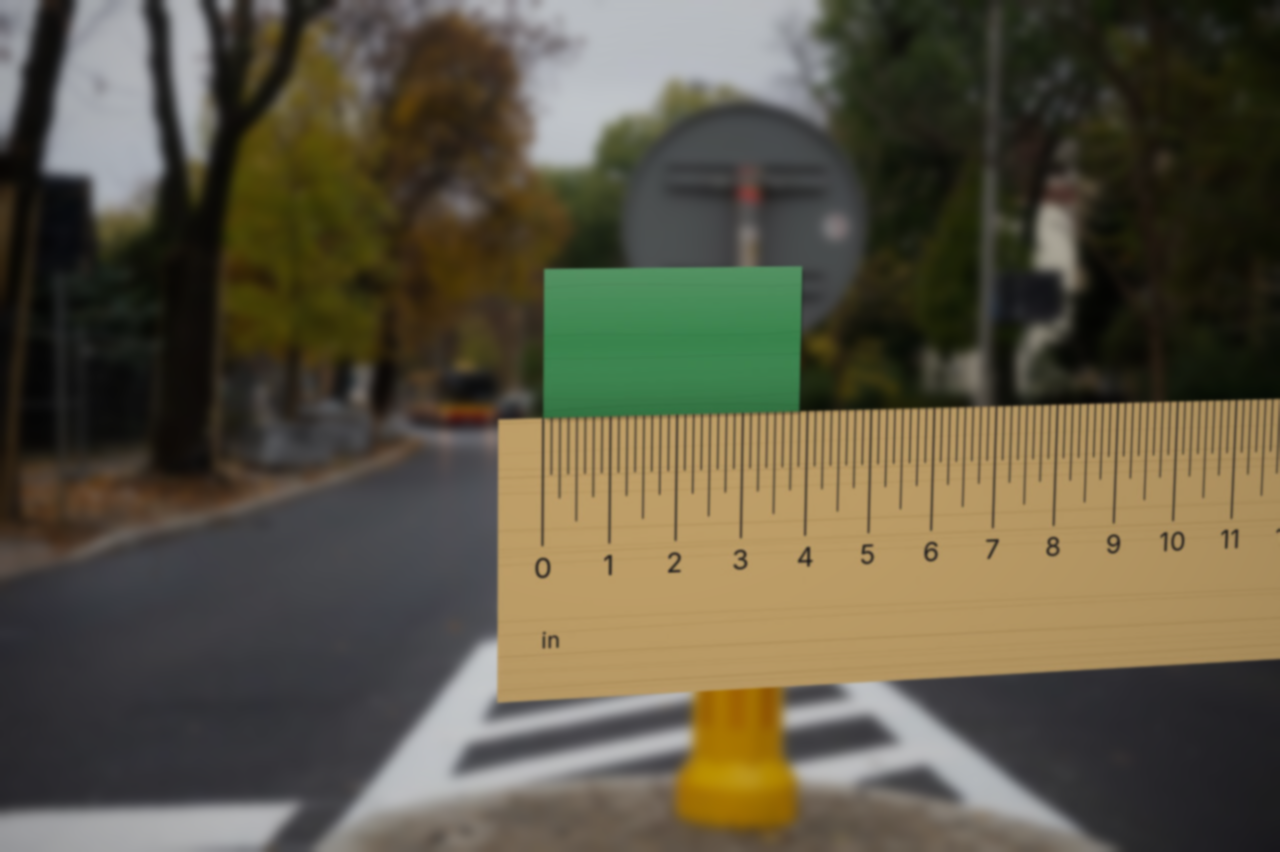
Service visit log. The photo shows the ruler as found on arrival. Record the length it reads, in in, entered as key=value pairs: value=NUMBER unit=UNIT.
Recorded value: value=3.875 unit=in
